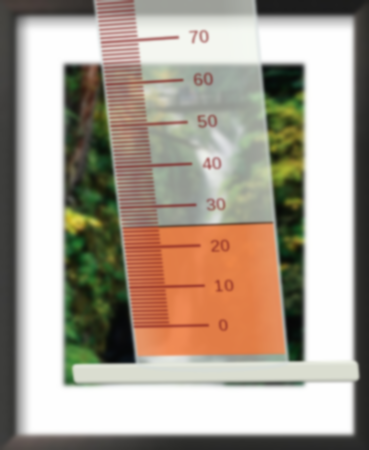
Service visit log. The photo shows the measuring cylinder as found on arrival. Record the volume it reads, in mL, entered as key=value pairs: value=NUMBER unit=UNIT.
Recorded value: value=25 unit=mL
